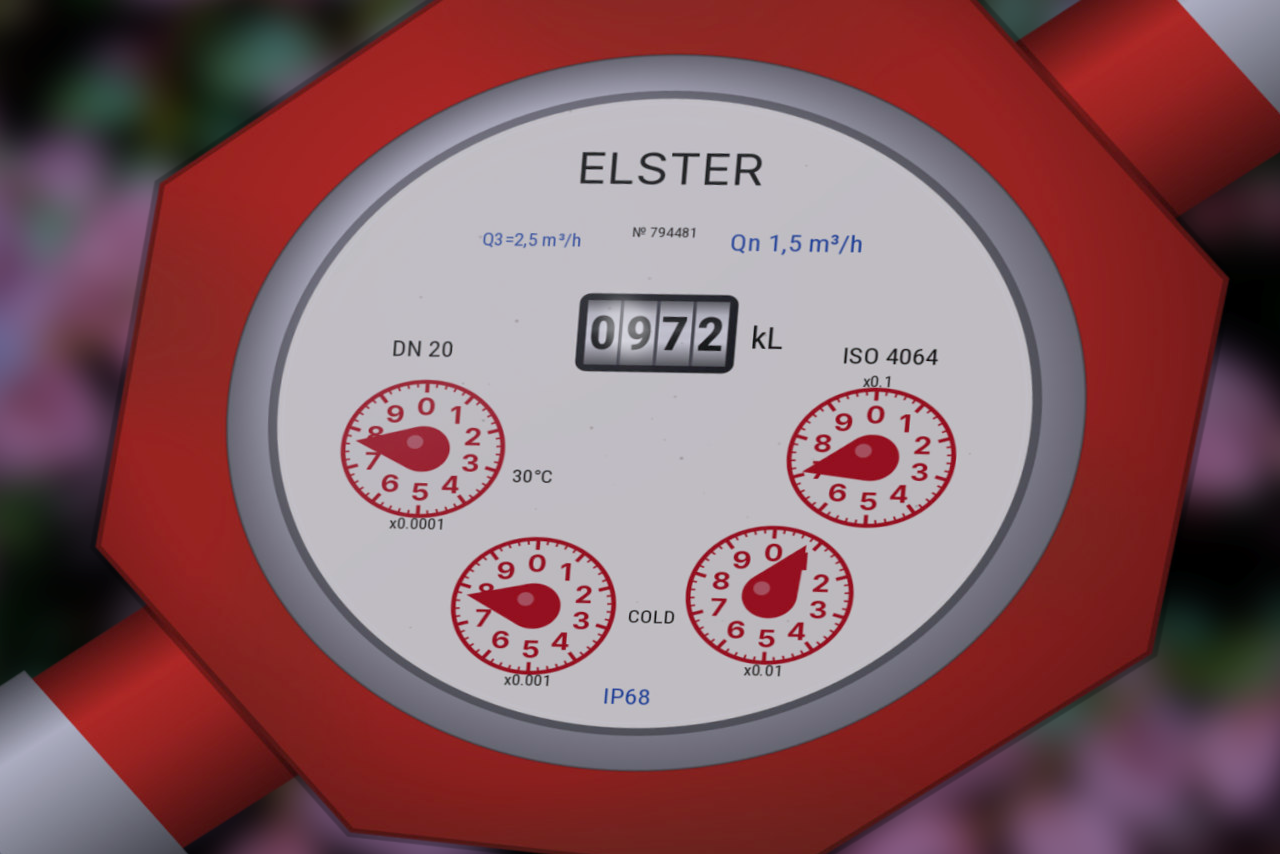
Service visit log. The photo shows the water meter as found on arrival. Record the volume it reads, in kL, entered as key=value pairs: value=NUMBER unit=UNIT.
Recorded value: value=972.7077 unit=kL
